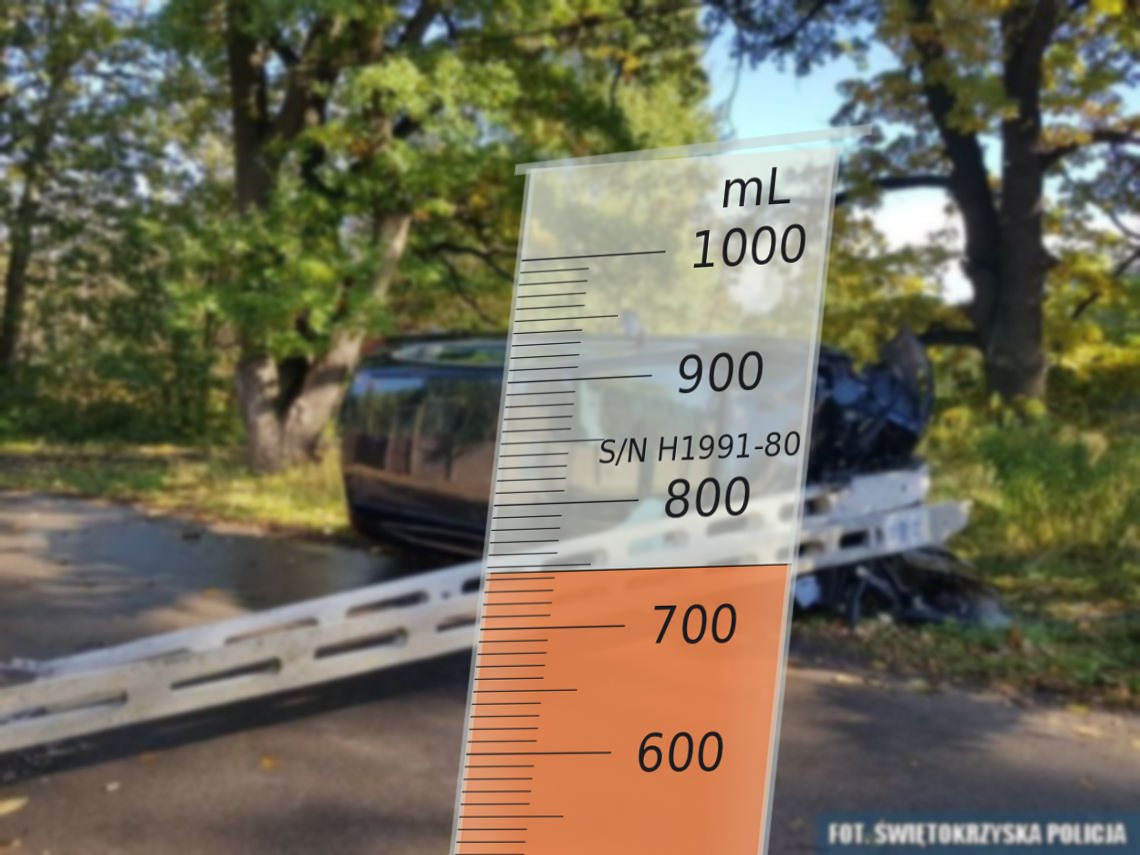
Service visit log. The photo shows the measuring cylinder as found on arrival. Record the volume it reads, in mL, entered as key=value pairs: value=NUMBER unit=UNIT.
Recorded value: value=745 unit=mL
